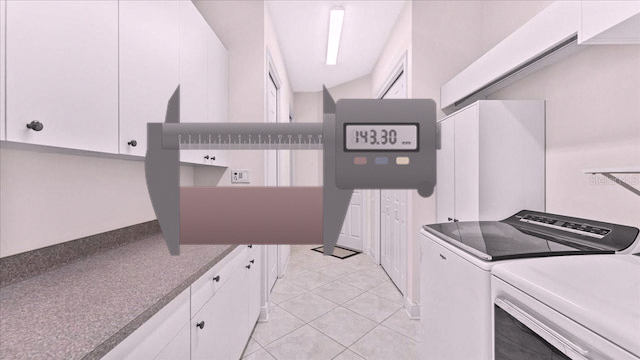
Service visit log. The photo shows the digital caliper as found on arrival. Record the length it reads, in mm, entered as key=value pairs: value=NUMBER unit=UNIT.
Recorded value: value=143.30 unit=mm
